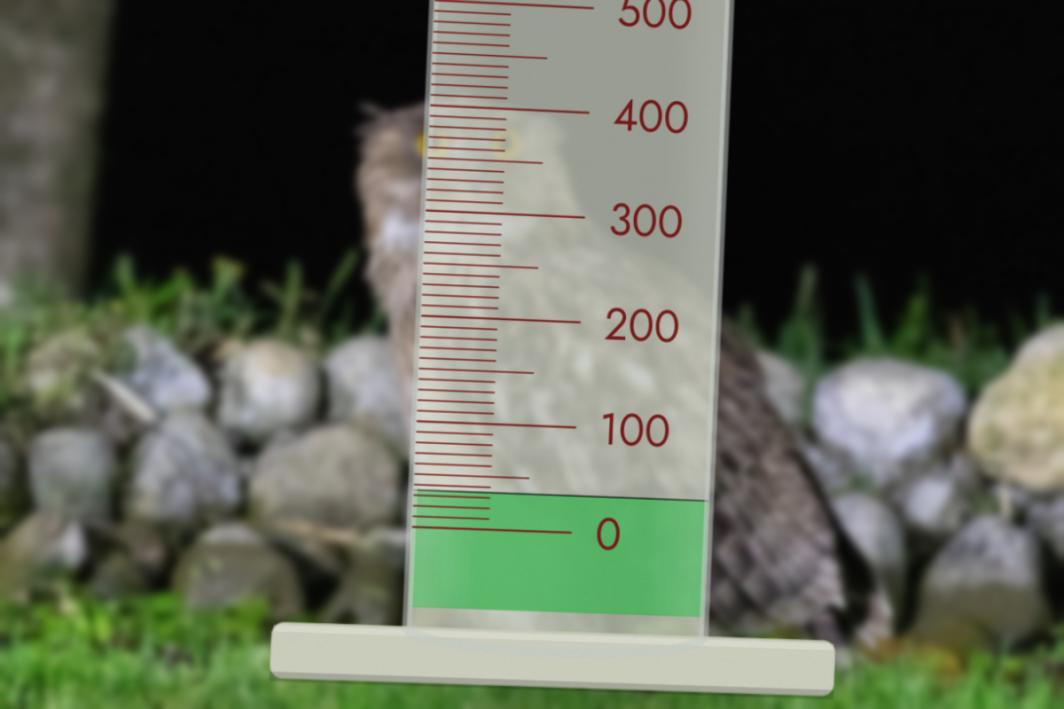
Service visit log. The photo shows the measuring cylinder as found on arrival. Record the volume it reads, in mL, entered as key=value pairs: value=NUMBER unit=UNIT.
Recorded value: value=35 unit=mL
